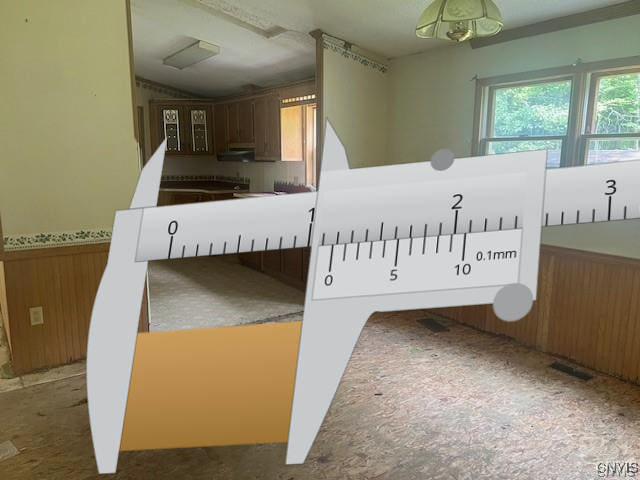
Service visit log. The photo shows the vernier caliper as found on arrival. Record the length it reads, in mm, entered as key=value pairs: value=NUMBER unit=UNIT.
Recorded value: value=11.7 unit=mm
